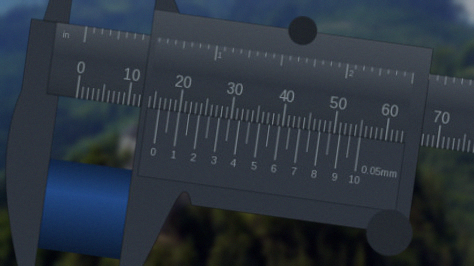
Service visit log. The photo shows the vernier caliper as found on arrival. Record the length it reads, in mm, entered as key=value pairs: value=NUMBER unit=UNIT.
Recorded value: value=16.0 unit=mm
